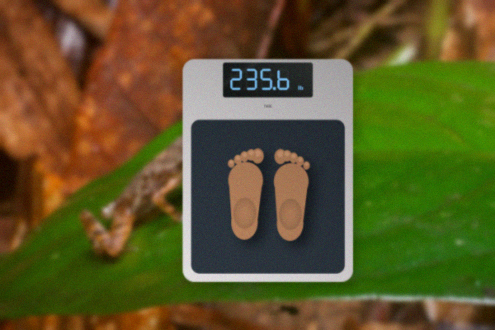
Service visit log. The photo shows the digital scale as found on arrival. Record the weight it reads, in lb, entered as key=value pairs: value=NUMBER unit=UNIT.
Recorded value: value=235.6 unit=lb
